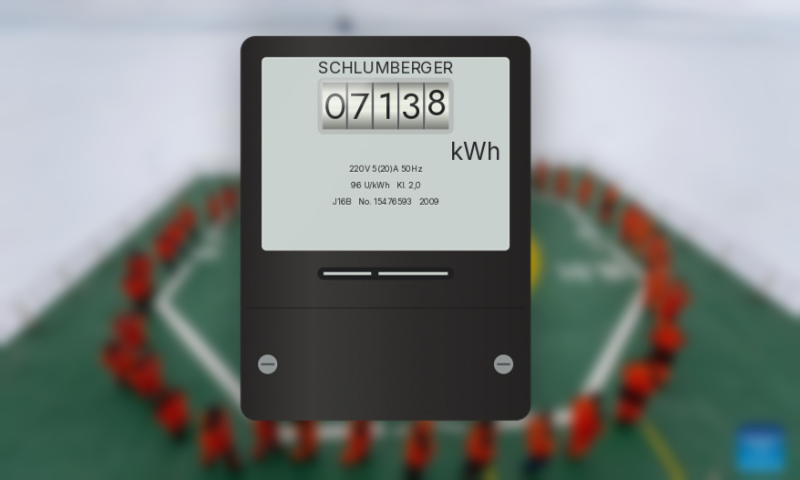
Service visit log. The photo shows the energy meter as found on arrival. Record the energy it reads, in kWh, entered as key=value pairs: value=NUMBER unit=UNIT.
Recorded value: value=7138 unit=kWh
